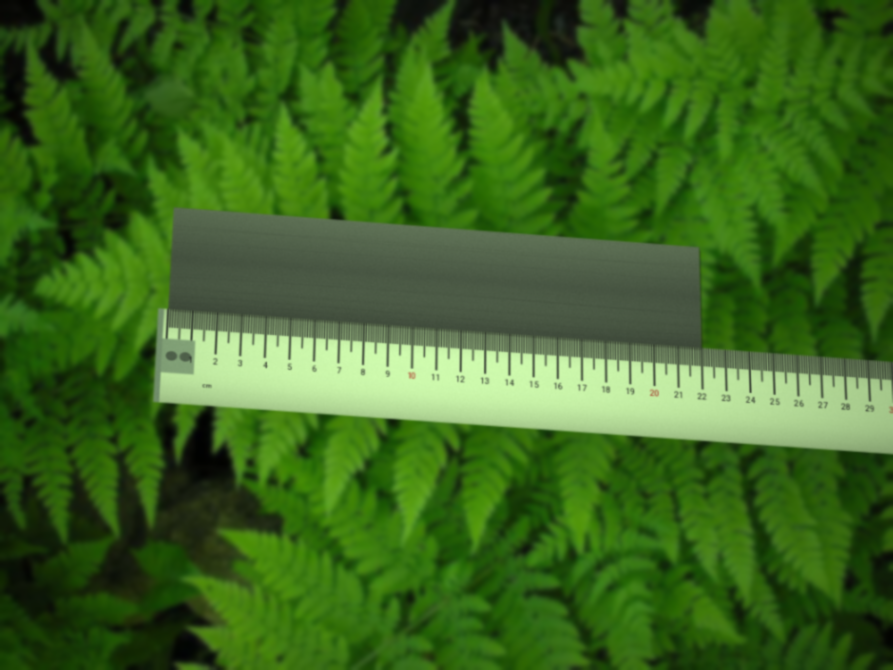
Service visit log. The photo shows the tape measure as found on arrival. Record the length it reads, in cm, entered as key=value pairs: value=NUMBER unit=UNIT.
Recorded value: value=22 unit=cm
